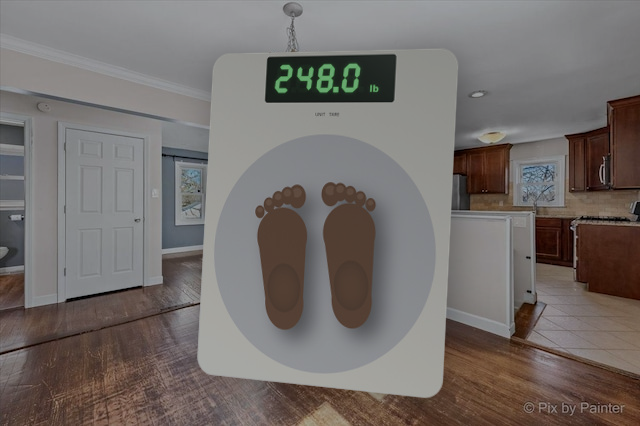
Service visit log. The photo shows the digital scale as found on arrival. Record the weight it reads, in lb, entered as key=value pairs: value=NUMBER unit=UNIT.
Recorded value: value=248.0 unit=lb
